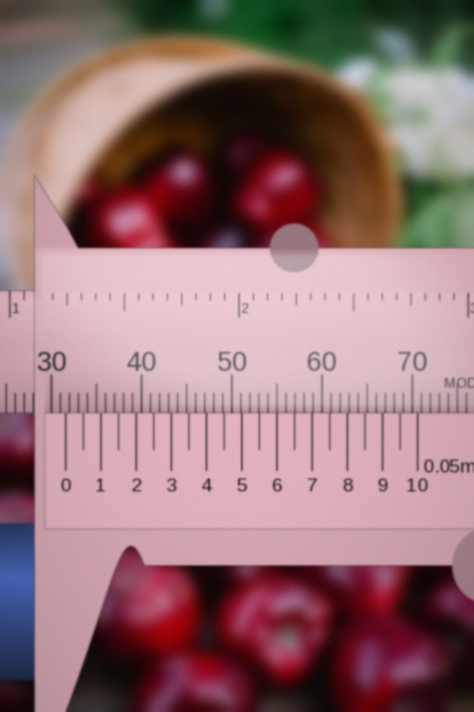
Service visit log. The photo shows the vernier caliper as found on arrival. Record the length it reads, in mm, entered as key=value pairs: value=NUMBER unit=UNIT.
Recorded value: value=31.6 unit=mm
